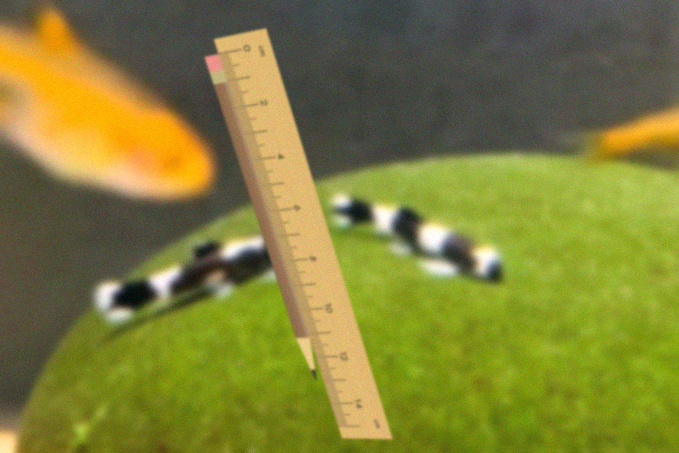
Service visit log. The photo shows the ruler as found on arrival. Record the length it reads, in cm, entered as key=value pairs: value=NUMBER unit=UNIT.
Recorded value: value=13 unit=cm
